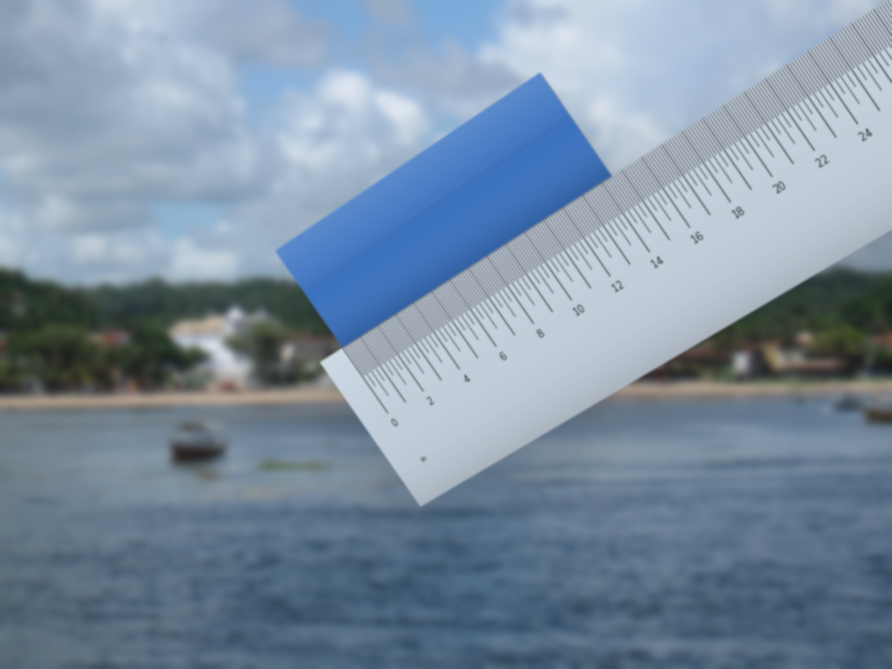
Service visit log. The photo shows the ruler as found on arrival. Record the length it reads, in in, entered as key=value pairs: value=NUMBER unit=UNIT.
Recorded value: value=14.5 unit=in
